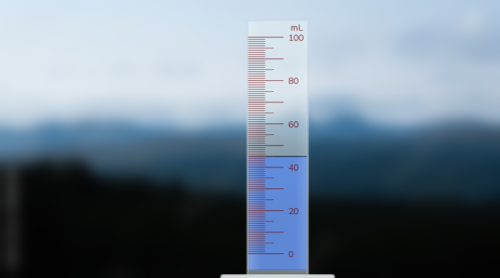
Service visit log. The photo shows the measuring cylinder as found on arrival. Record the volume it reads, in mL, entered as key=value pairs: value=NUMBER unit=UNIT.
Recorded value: value=45 unit=mL
